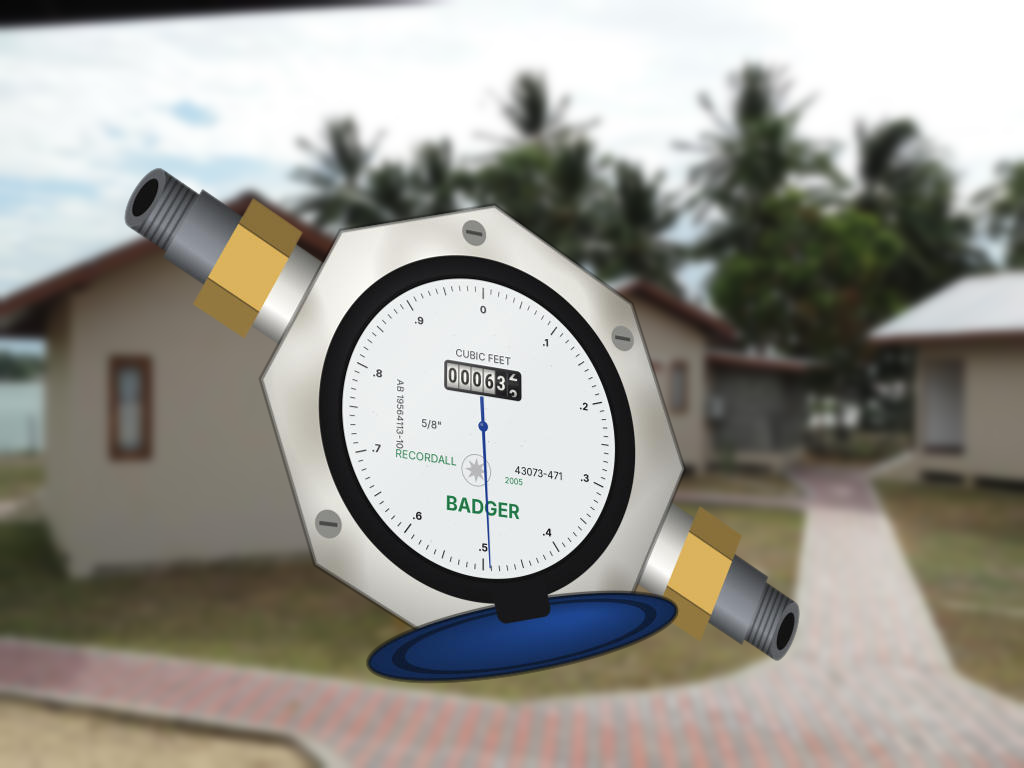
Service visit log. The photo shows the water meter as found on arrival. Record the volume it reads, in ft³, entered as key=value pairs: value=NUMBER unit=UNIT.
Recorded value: value=632.49 unit=ft³
